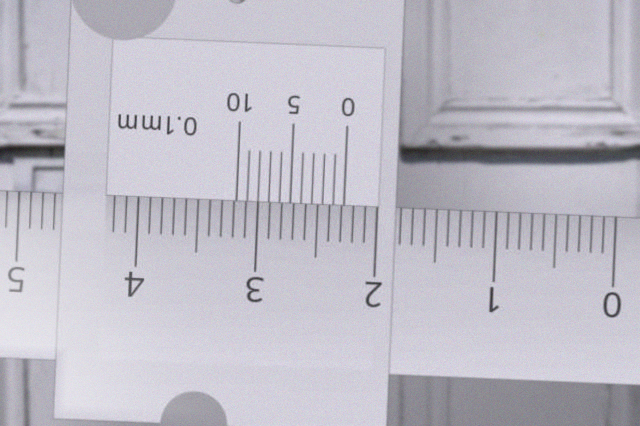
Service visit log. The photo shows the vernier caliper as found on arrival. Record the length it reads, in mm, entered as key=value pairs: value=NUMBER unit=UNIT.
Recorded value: value=22.8 unit=mm
